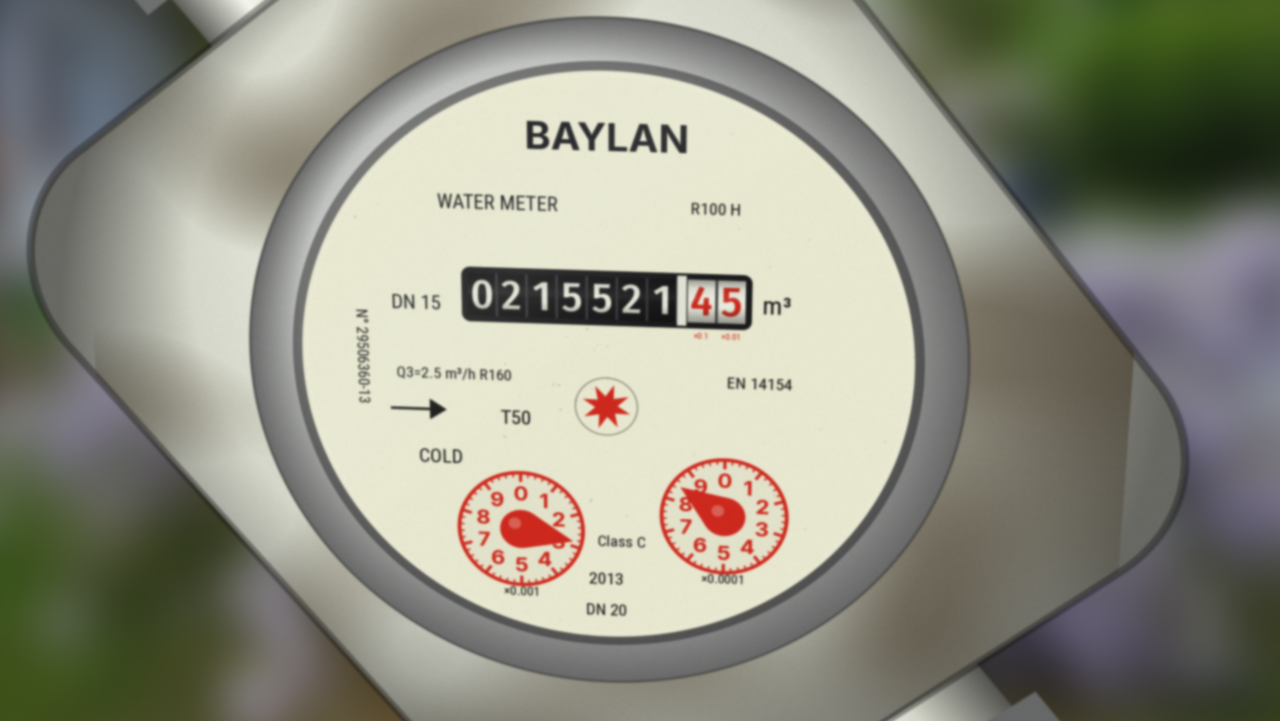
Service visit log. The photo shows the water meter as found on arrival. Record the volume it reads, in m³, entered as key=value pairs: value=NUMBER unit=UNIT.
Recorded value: value=215521.4528 unit=m³
